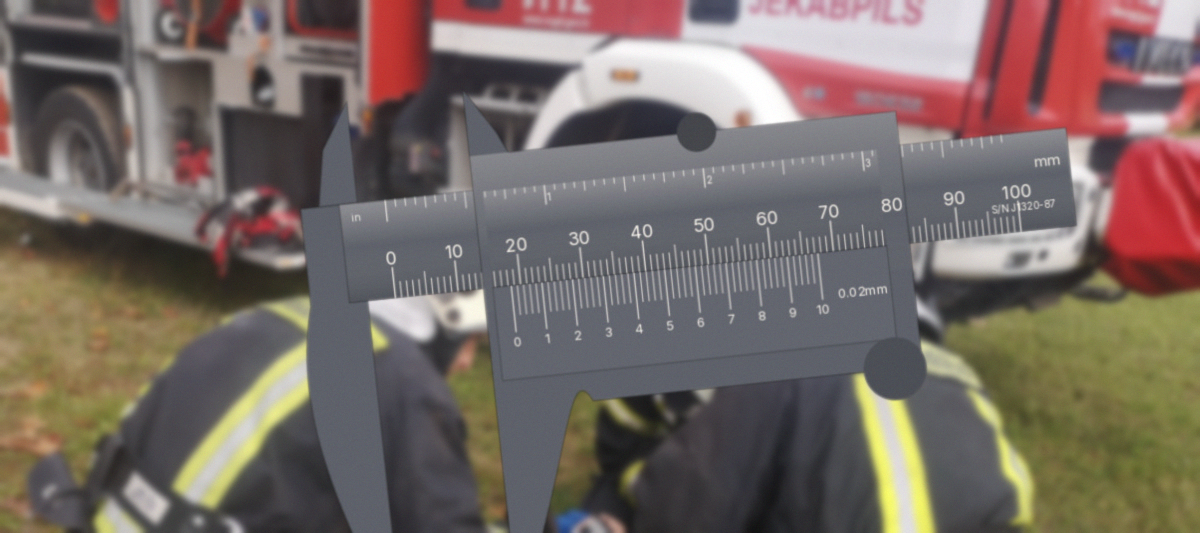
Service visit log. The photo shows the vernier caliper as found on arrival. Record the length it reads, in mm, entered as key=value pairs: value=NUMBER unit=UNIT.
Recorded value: value=18.5 unit=mm
